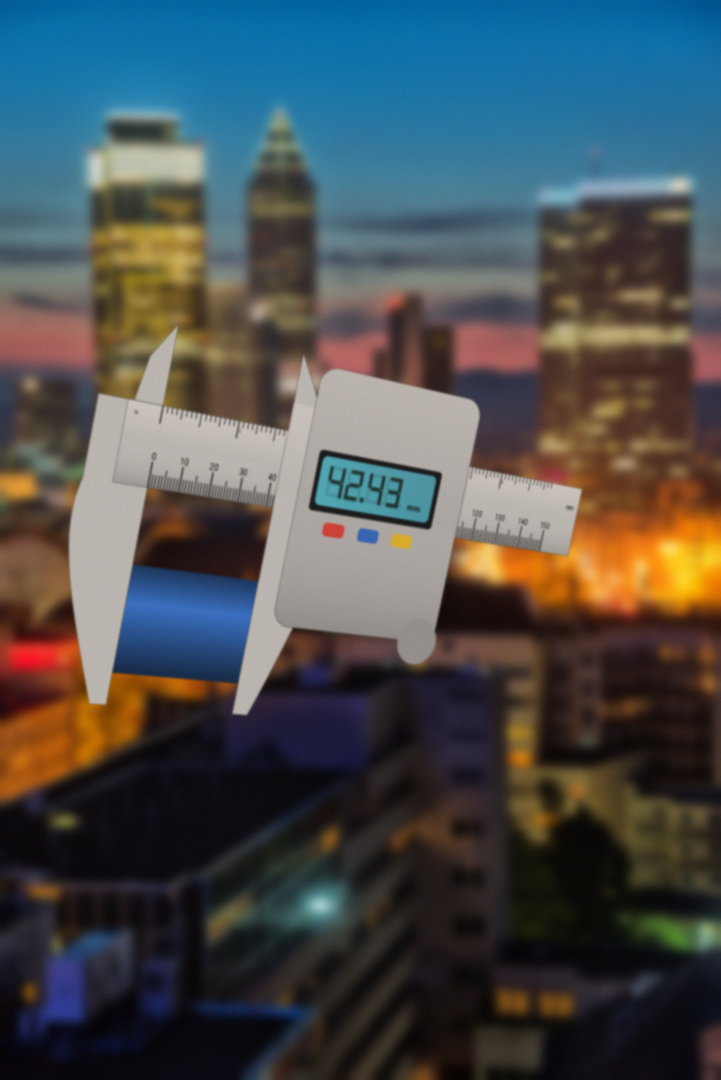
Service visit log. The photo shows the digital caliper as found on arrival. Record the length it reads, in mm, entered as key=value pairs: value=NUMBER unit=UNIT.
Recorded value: value=42.43 unit=mm
